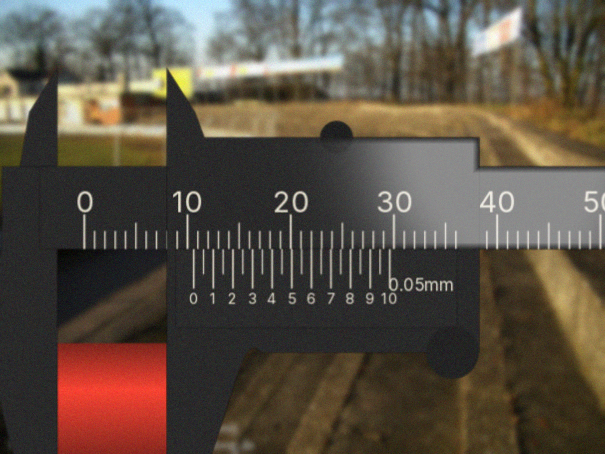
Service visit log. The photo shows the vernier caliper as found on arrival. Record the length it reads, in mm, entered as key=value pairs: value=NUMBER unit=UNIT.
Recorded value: value=10.6 unit=mm
